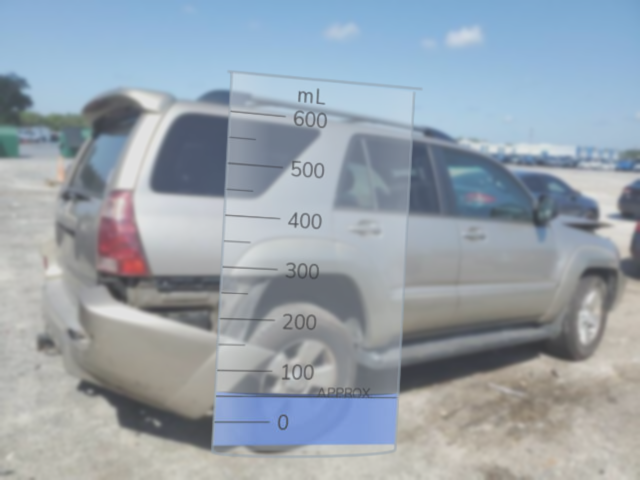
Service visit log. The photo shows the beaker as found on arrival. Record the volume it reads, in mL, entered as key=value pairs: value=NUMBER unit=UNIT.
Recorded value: value=50 unit=mL
